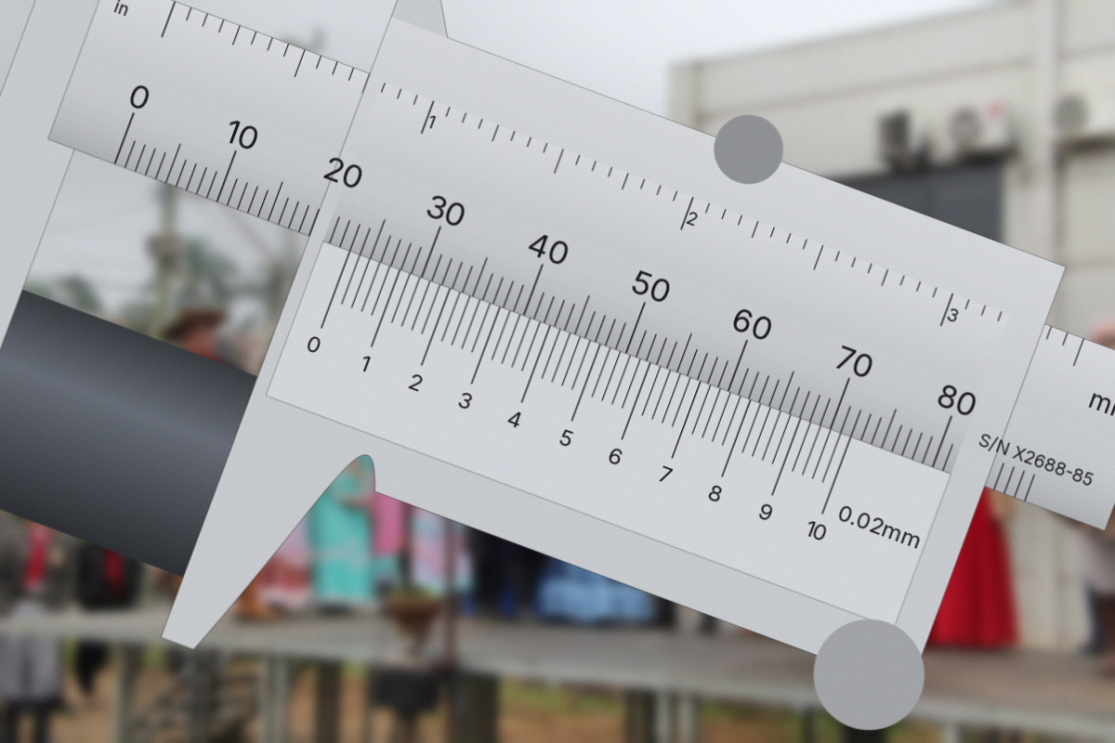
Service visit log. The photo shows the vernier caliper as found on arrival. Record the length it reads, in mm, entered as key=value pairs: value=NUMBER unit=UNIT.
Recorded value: value=23.0 unit=mm
